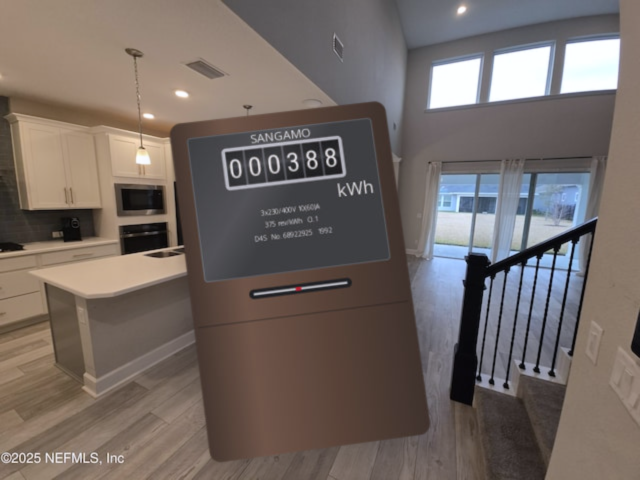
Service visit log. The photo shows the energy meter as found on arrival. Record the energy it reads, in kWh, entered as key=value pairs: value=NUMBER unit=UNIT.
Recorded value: value=388 unit=kWh
